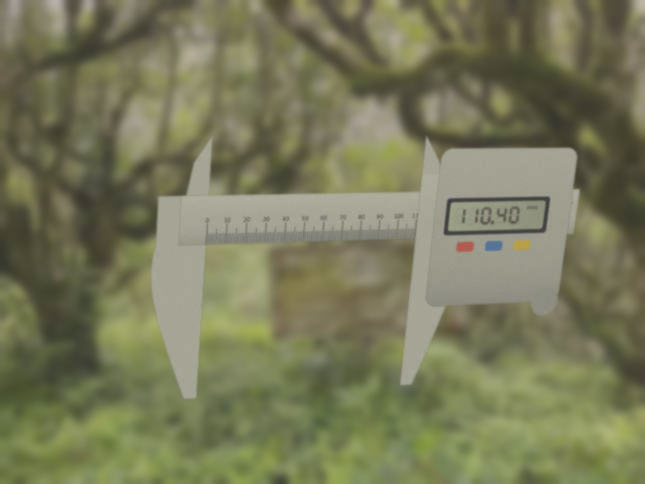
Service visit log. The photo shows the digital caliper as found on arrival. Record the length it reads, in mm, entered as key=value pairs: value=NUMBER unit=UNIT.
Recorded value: value=110.40 unit=mm
